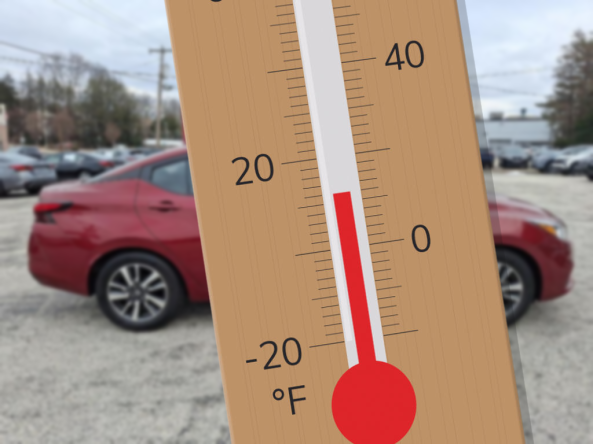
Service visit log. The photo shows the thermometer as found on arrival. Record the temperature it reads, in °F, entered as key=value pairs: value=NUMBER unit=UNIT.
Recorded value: value=12 unit=°F
